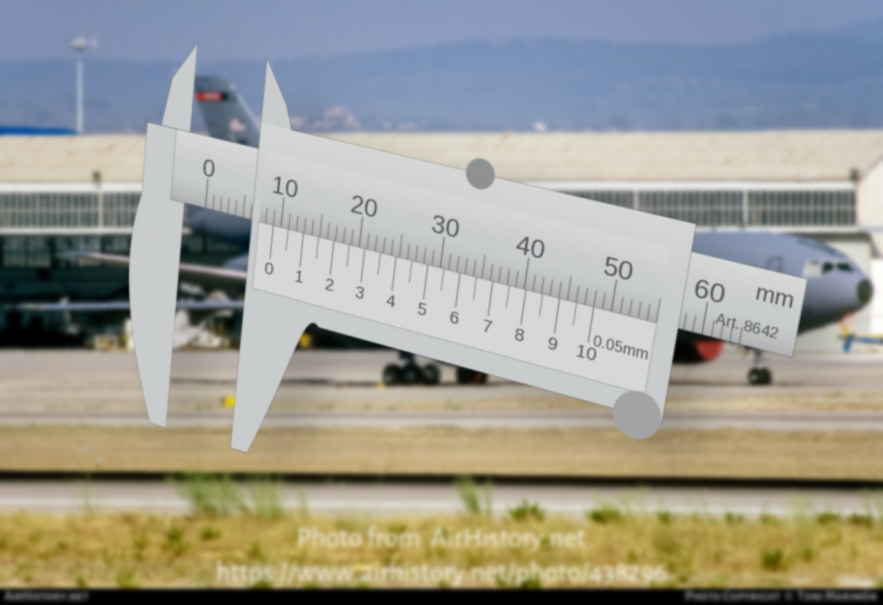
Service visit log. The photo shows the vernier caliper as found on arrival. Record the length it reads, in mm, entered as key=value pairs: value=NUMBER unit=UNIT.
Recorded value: value=9.0 unit=mm
